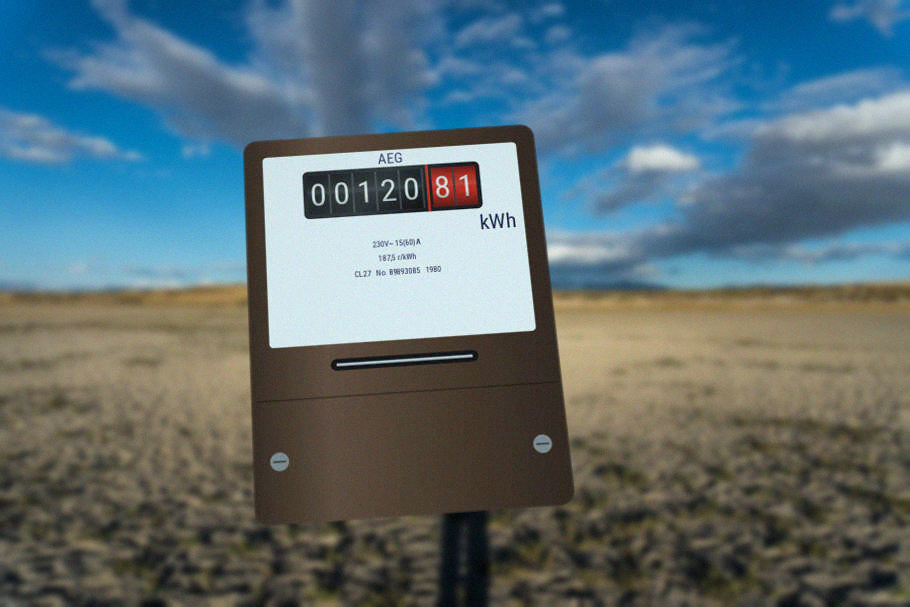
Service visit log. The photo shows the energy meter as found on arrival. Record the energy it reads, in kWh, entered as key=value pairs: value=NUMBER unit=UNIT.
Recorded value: value=120.81 unit=kWh
